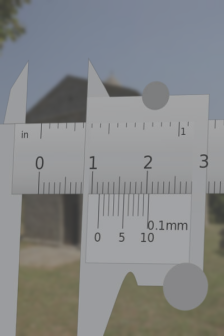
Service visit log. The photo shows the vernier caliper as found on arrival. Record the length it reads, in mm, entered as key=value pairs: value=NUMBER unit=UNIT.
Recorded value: value=11.4 unit=mm
